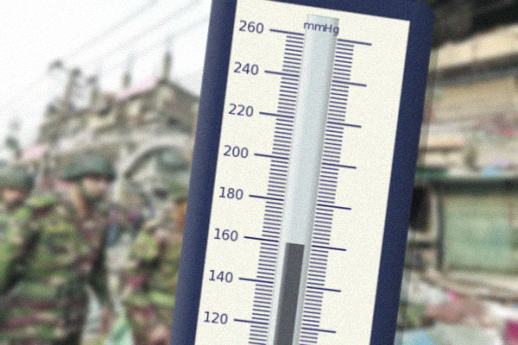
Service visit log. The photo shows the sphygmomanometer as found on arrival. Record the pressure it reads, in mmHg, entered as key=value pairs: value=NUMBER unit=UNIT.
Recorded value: value=160 unit=mmHg
